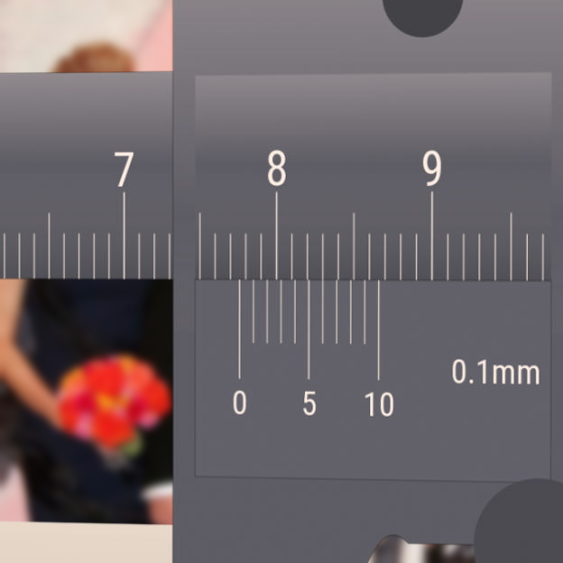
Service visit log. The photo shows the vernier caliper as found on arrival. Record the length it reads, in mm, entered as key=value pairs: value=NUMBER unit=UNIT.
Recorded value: value=77.6 unit=mm
